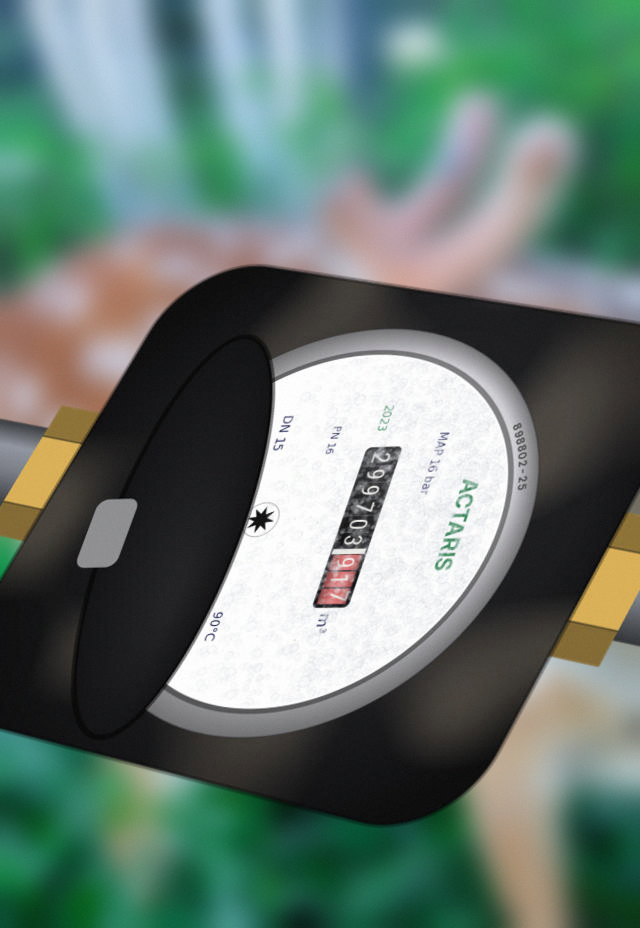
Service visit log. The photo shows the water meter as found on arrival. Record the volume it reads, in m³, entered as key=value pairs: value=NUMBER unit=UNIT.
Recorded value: value=299703.917 unit=m³
